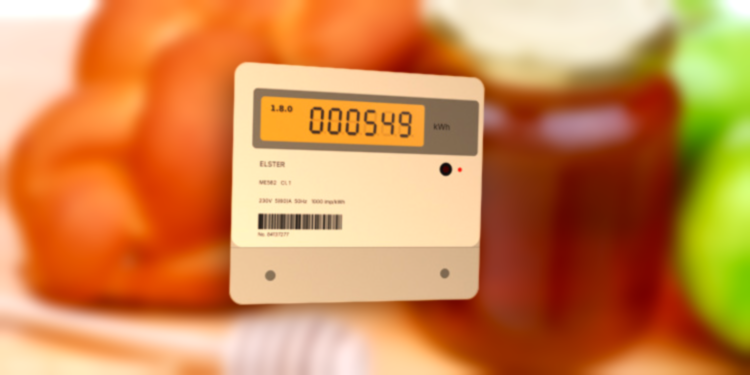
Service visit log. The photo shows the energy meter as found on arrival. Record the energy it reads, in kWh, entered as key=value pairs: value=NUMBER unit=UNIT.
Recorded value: value=549 unit=kWh
